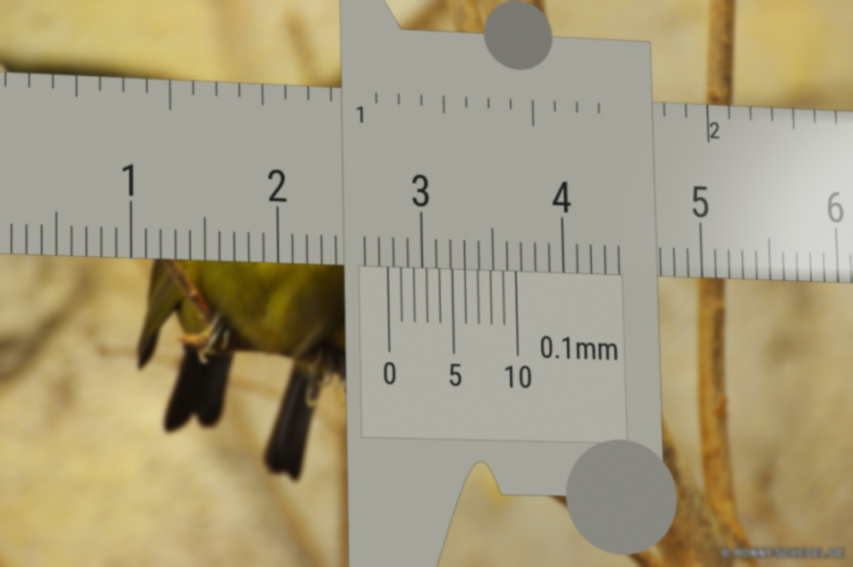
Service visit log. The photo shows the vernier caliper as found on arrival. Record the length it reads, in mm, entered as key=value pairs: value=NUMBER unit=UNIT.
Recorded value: value=27.6 unit=mm
